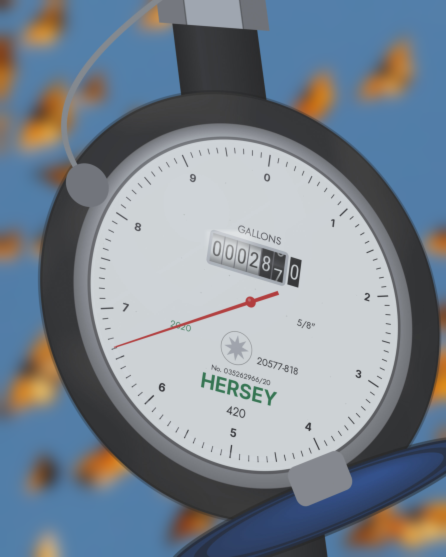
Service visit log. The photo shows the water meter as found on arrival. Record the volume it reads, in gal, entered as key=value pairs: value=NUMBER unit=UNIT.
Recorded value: value=2866.6 unit=gal
